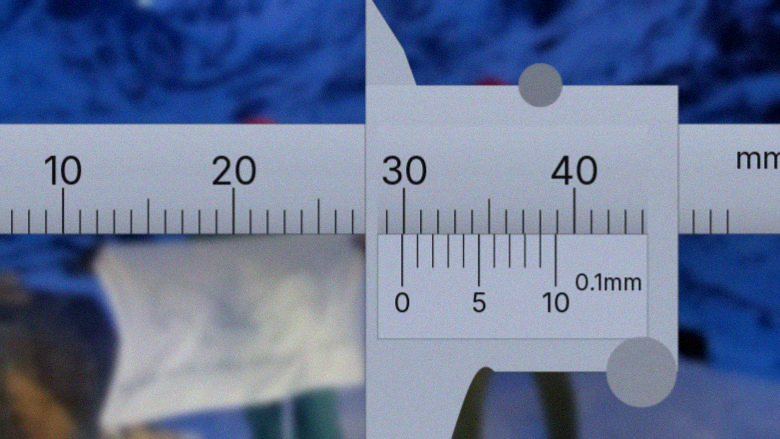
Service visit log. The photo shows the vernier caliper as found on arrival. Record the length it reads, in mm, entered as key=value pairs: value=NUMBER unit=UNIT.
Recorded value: value=29.9 unit=mm
